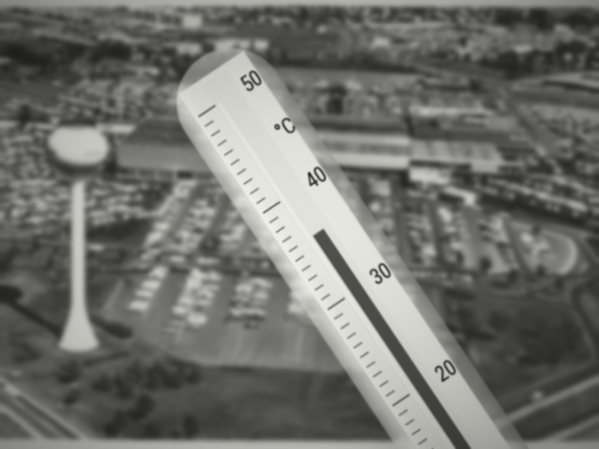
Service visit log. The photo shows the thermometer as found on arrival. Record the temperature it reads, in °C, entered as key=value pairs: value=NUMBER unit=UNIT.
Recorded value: value=36 unit=°C
